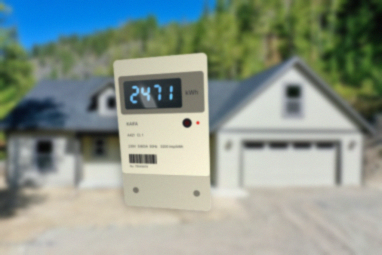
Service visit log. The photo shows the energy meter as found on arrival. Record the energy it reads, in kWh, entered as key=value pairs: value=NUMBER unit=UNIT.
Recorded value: value=2471 unit=kWh
